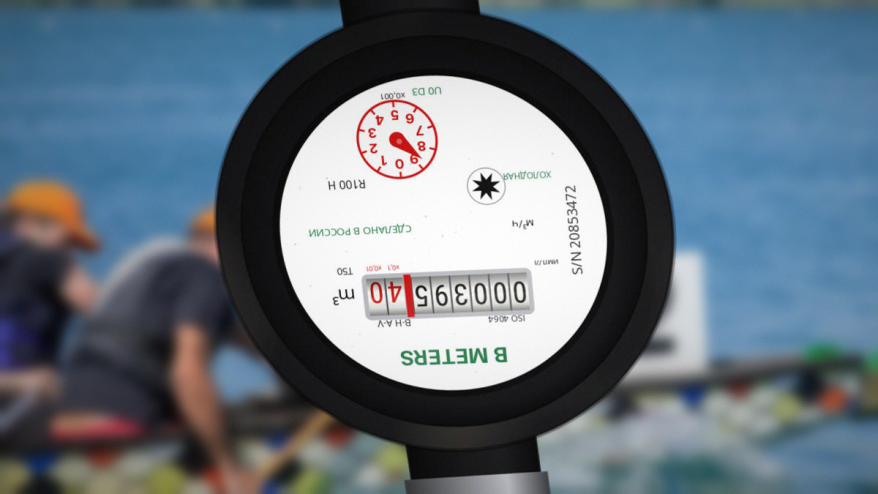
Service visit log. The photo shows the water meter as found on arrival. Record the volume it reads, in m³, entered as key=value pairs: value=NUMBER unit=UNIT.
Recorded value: value=395.398 unit=m³
